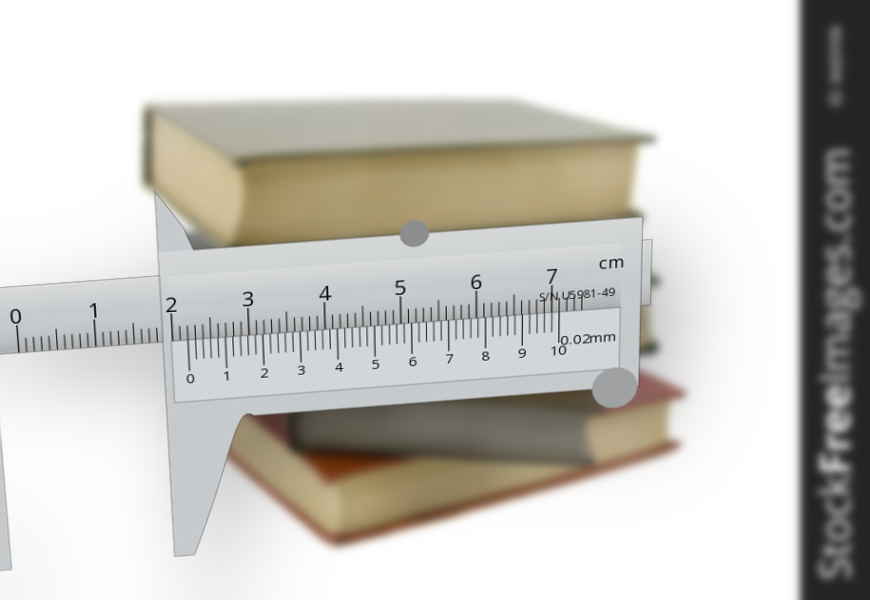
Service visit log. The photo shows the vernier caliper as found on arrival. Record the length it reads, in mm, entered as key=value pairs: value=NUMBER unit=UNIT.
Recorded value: value=22.0 unit=mm
